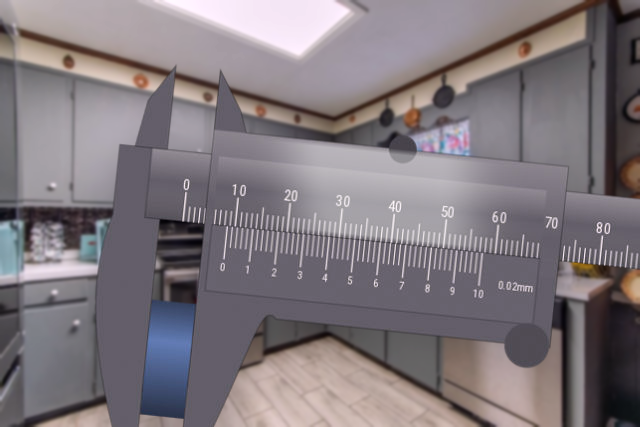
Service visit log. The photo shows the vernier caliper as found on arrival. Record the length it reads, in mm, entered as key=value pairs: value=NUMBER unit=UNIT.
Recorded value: value=8.5 unit=mm
